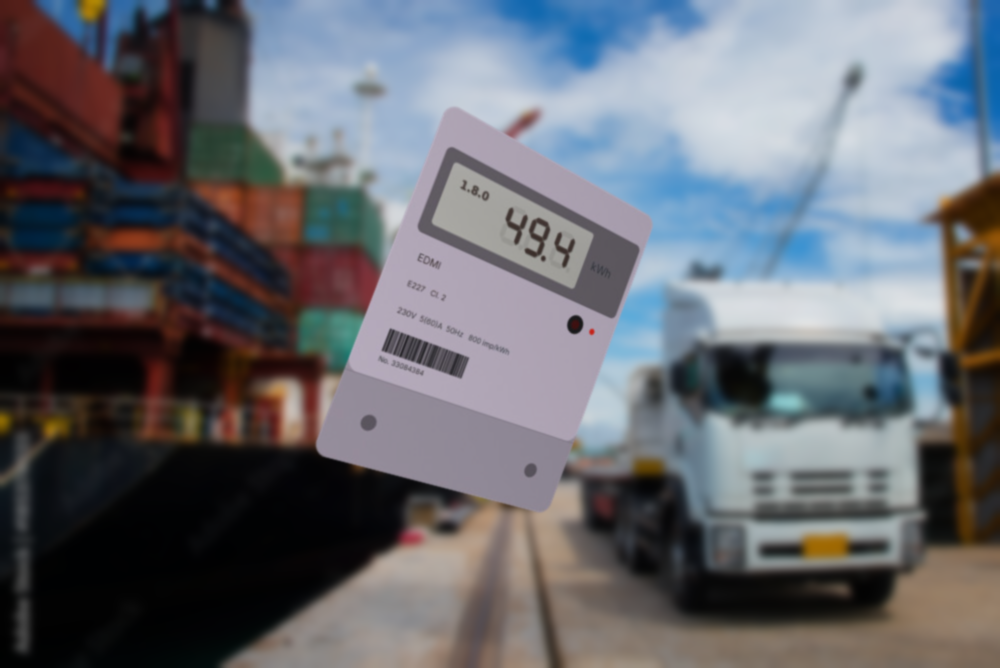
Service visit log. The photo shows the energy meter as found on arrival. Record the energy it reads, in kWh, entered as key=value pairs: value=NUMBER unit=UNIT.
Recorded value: value=49.4 unit=kWh
